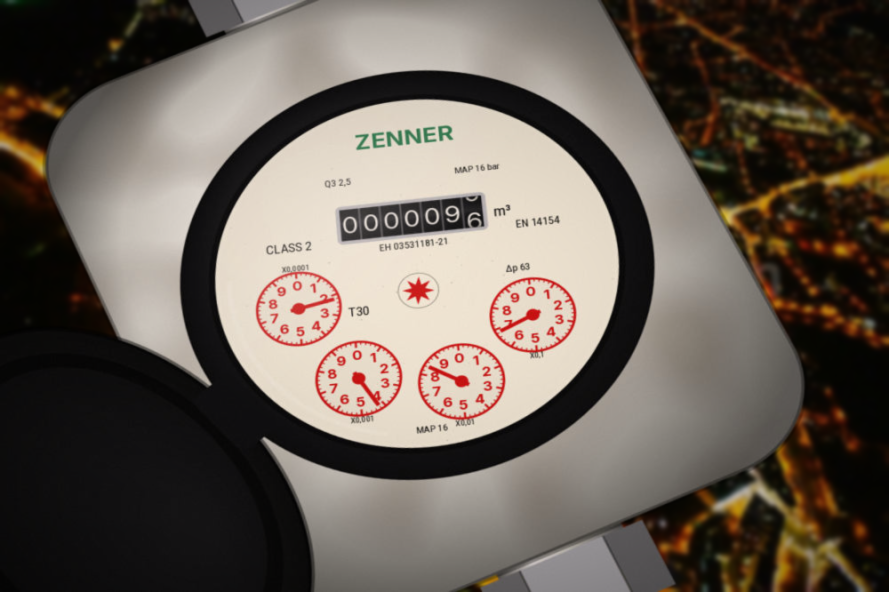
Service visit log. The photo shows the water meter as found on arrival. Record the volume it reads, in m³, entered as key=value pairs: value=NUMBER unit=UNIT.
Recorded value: value=95.6842 unit=m³
